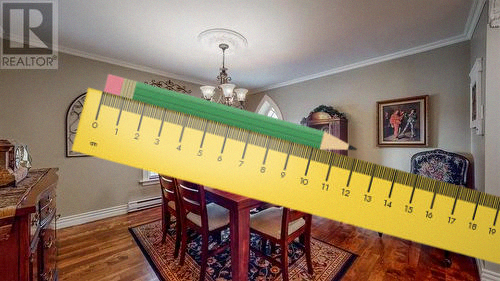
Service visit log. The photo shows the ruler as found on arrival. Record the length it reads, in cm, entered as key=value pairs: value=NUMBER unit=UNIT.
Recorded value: value=12 unit=cm
